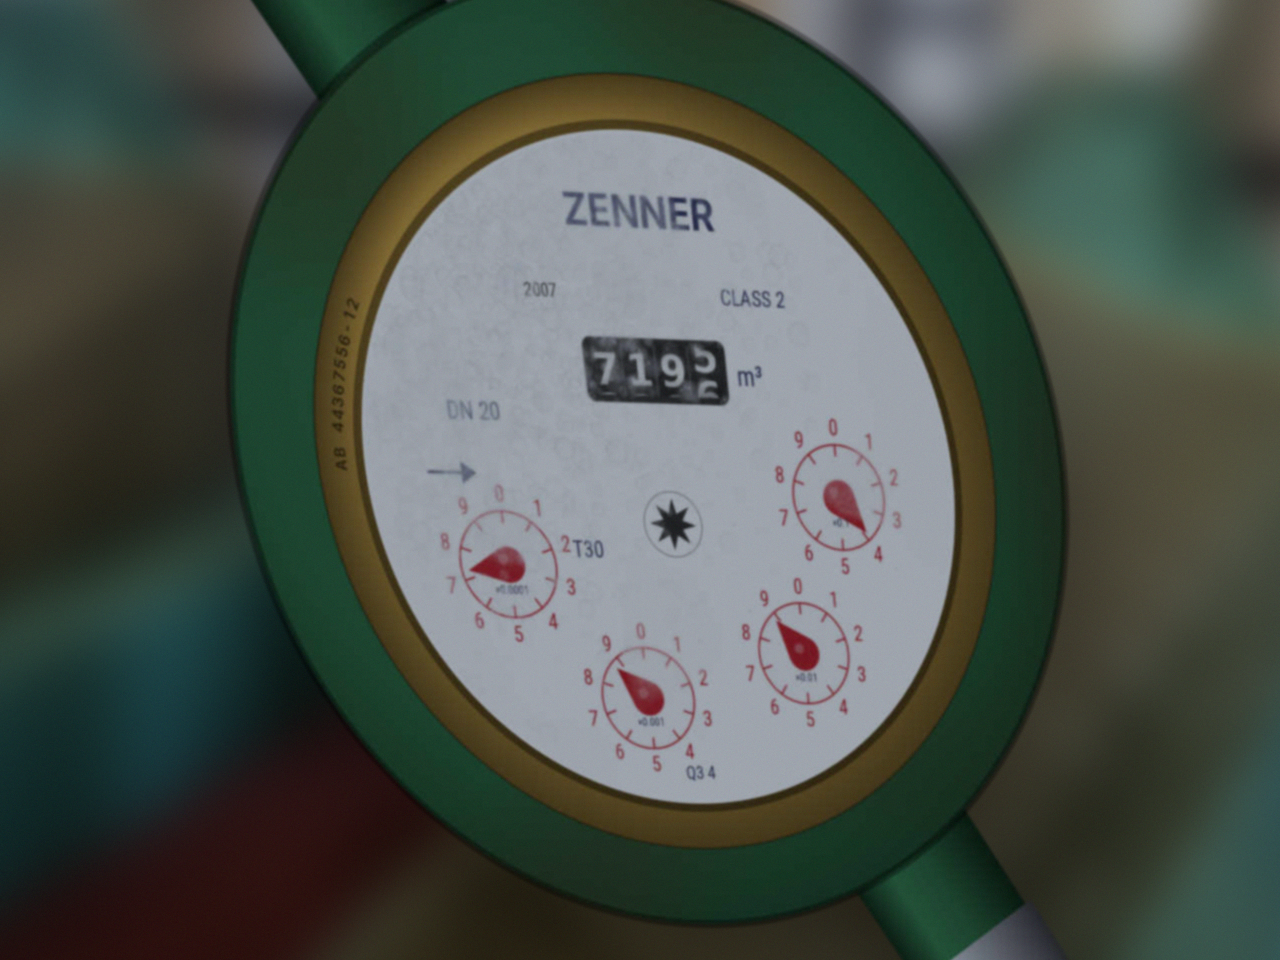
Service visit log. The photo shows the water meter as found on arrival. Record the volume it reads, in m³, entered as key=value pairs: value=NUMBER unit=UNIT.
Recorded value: value=7195.3887 unit=m³
